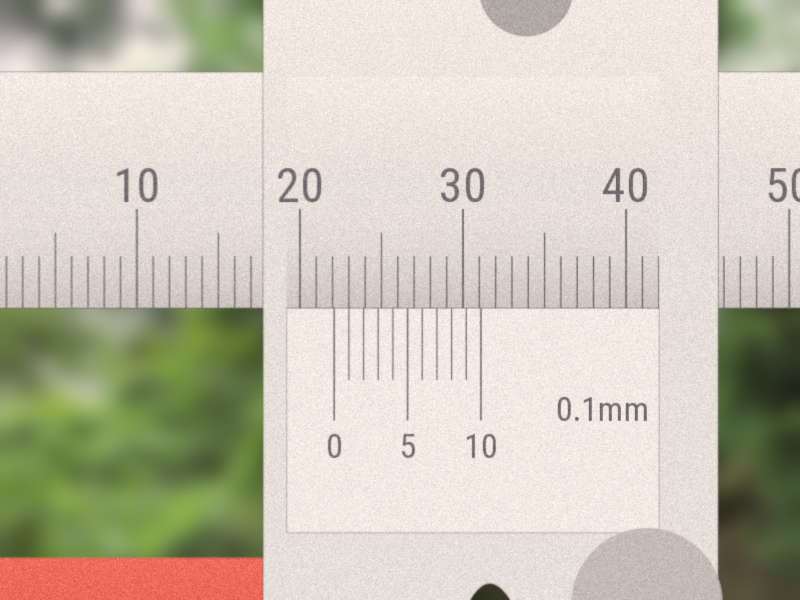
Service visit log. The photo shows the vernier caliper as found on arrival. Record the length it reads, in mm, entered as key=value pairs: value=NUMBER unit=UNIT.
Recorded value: value=22.1 unit=mm
